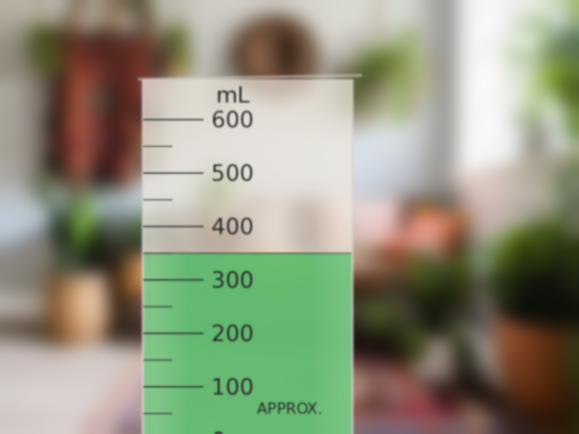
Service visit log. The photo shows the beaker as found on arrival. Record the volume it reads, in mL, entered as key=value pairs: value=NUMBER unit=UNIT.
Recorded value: value=350 unit=mL
